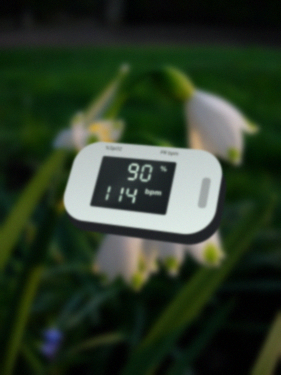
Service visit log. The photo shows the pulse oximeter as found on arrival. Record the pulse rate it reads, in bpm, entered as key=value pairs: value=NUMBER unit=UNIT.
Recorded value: value=114 unit=bpm
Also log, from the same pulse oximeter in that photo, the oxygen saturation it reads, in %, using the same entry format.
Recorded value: value=90 unit=%
